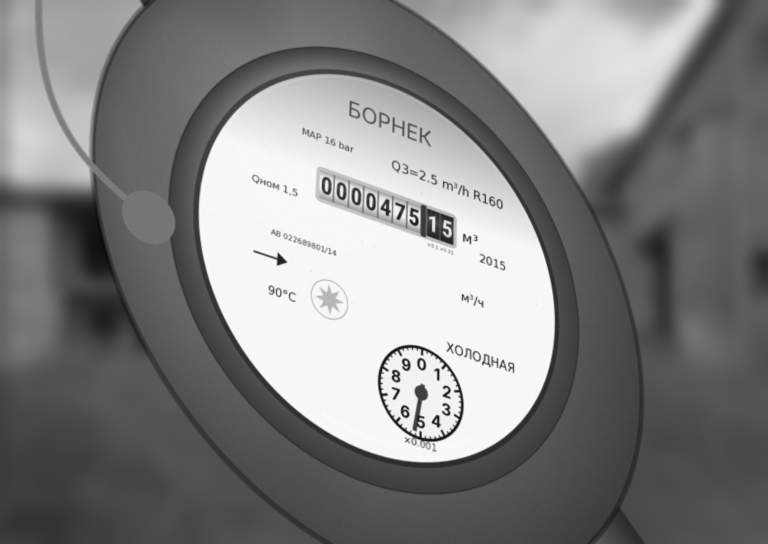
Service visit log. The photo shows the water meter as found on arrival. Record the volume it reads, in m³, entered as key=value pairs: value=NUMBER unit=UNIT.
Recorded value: value=475.155 unit=m³
